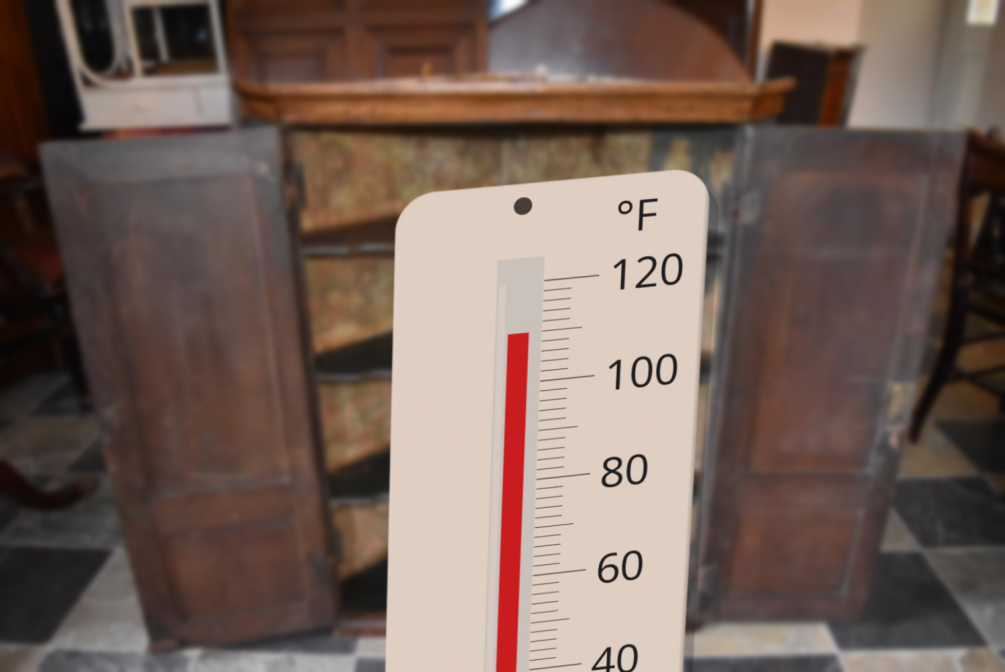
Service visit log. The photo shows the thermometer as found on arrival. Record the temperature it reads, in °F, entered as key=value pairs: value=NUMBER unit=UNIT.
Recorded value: value=110 unit=°F
